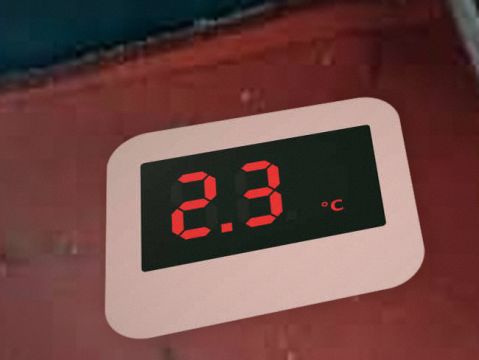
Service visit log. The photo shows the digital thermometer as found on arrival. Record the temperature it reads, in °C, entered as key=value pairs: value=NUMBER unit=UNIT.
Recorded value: value=2.3 unit=°C
